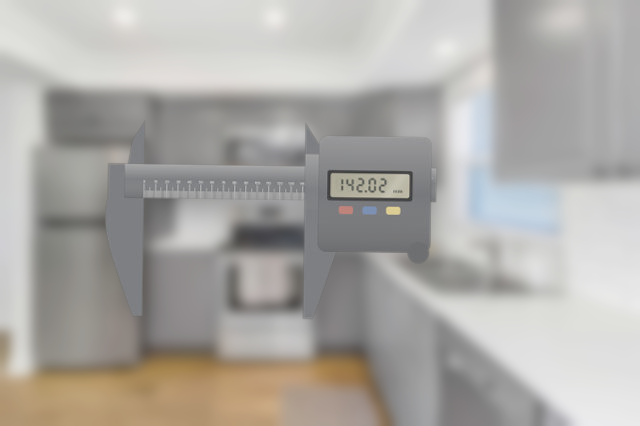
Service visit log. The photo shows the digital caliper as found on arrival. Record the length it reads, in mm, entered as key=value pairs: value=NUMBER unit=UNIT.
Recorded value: value=142.02 unit=mm
